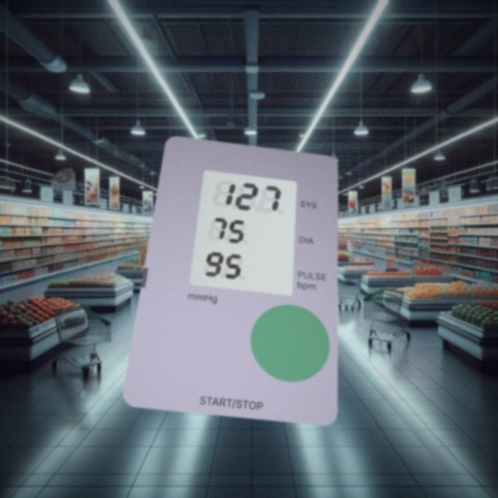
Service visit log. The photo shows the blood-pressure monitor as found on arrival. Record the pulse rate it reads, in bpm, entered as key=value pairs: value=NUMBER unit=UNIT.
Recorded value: value=95 unit=bpm
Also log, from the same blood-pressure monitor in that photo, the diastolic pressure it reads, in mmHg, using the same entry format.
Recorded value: value=75 unit=mmHg
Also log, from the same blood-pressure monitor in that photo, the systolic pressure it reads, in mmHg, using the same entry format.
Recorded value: value=127 unit=mmHg
